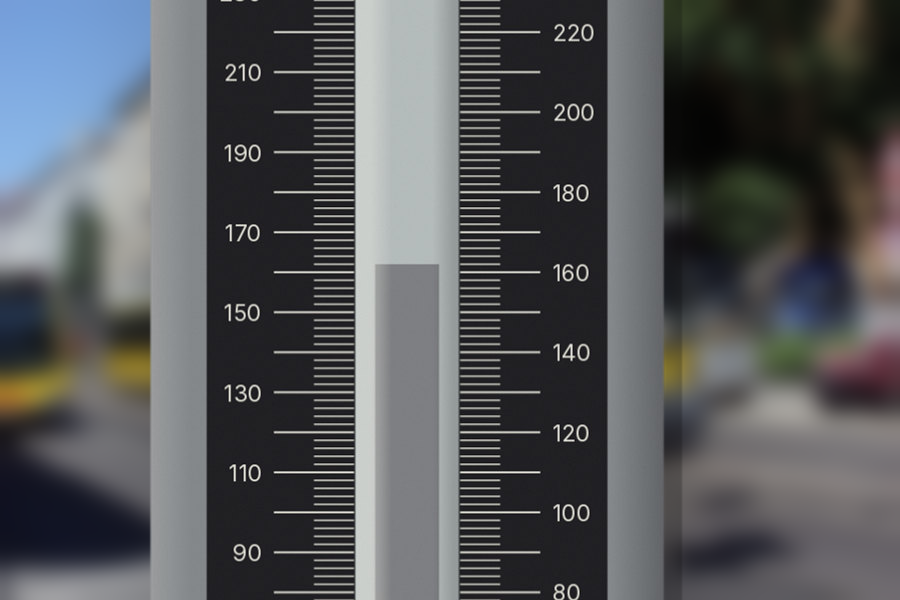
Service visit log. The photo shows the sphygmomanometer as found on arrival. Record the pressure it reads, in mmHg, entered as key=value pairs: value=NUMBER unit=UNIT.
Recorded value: value=162 unit=mmHg
